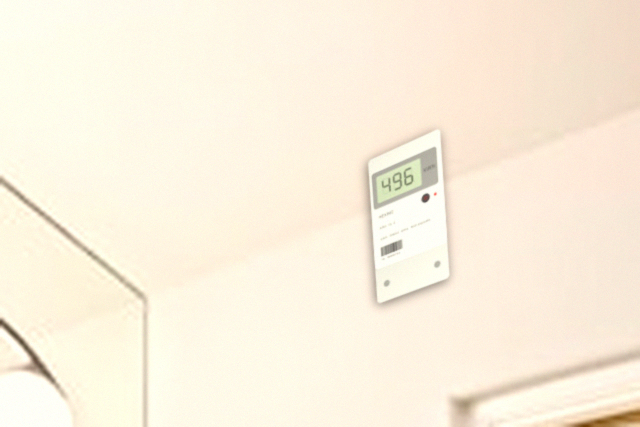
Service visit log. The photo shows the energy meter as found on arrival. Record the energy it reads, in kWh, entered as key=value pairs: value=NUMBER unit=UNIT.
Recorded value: value=496 unit=kWh
